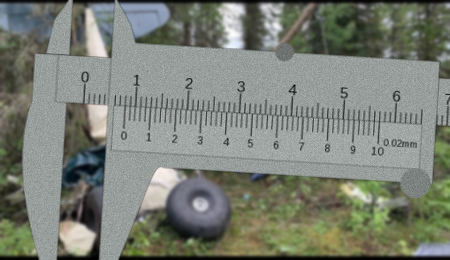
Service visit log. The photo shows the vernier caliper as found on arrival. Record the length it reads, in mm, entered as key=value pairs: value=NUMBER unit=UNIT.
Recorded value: value=8.0 unit=mm
